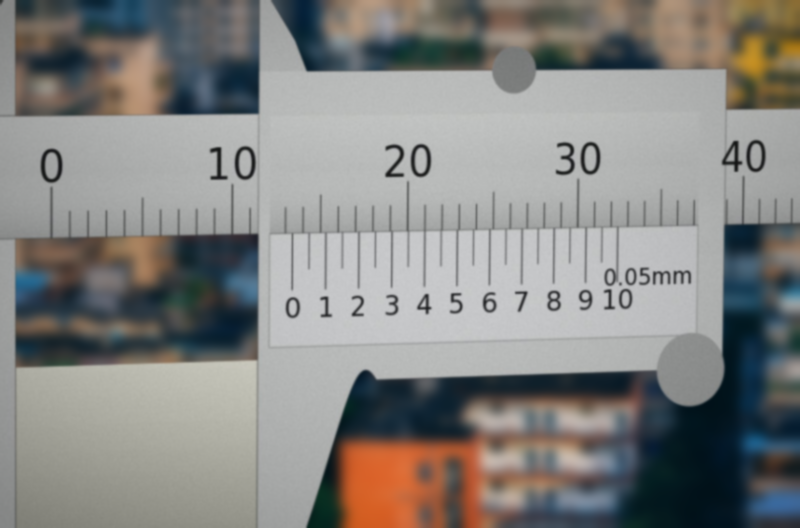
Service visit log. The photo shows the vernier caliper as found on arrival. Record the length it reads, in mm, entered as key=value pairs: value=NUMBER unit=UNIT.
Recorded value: value=13.4 unit=mm
